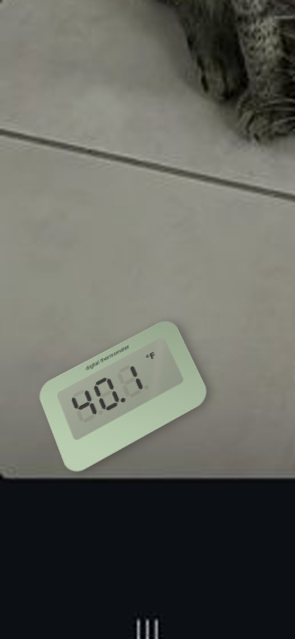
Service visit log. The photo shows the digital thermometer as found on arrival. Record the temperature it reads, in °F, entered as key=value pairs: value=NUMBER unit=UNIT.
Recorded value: value=40.1 unit=°F
